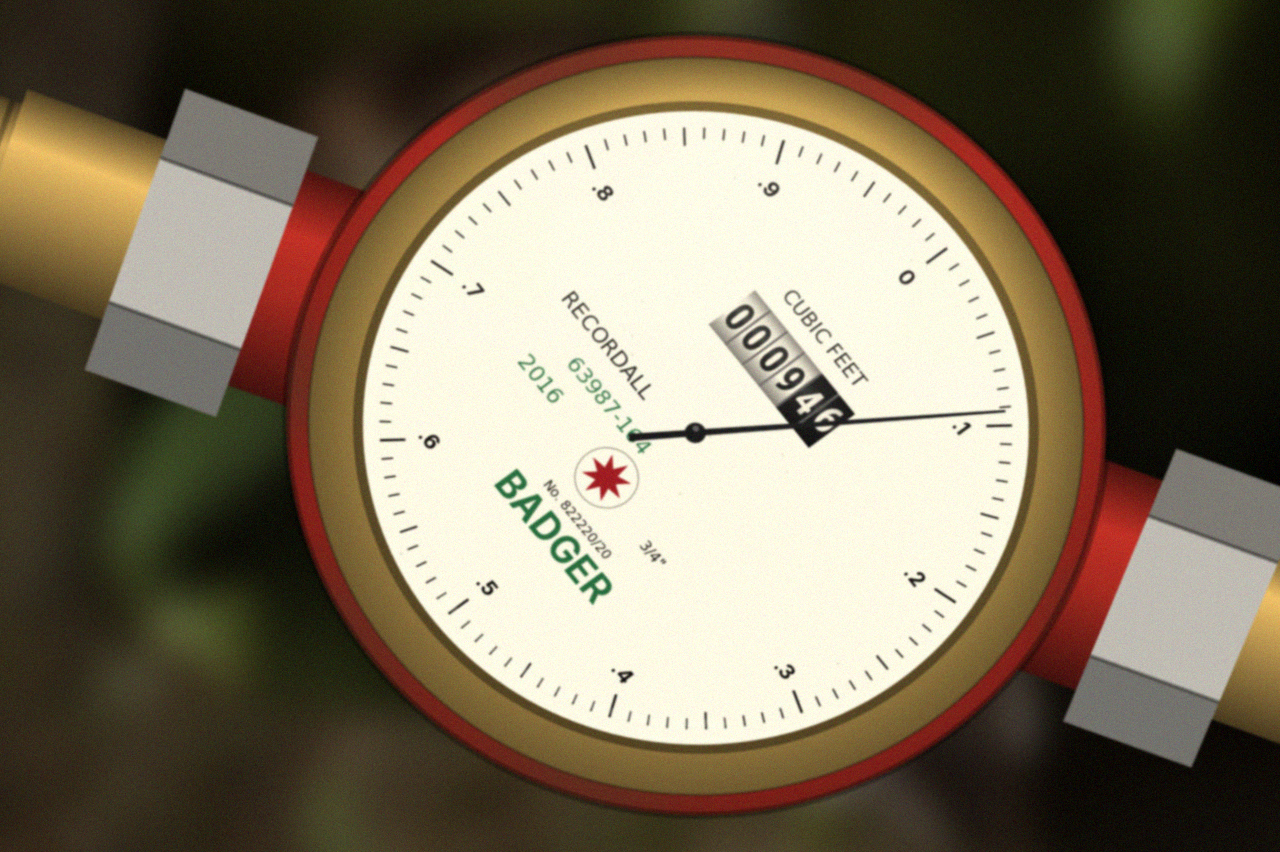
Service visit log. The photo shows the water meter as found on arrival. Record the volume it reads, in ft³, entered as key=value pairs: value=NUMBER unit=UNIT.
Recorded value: value=946.09 unit=ft³
